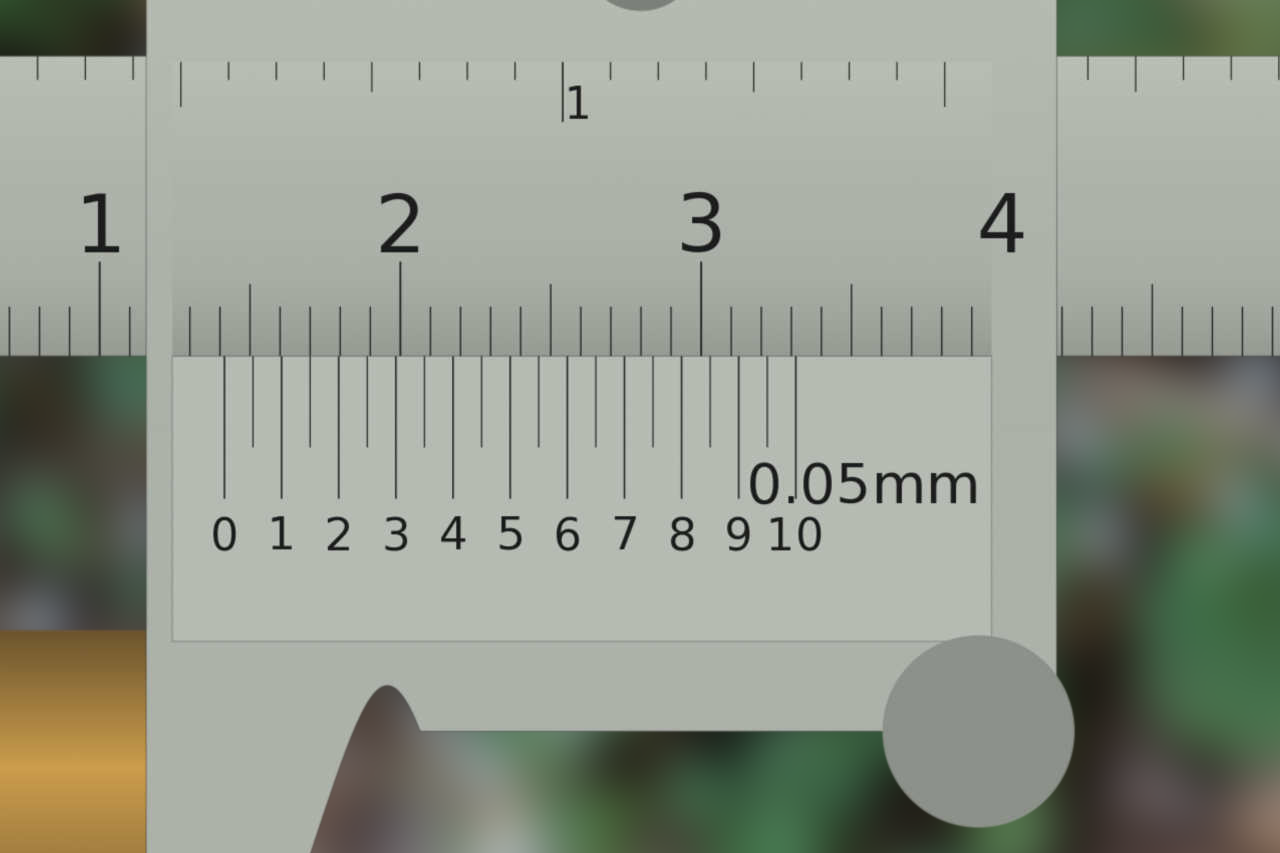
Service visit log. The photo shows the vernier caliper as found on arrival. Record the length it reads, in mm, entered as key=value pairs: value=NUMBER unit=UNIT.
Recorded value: value=14.15 unit=mm
